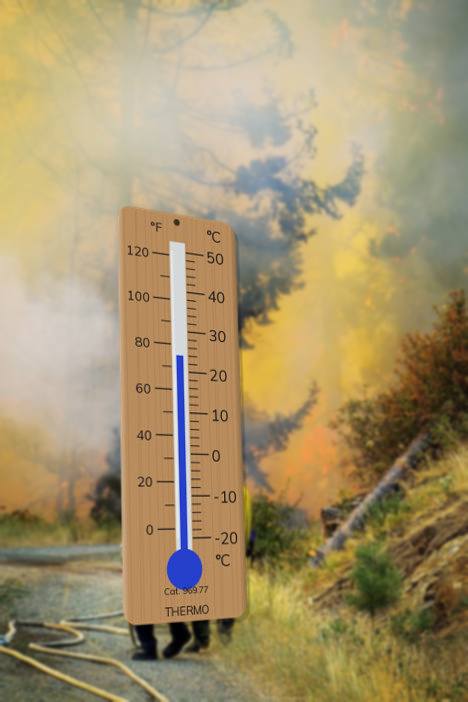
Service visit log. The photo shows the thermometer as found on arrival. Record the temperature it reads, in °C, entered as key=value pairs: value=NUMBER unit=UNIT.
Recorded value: value=24 unit=°C
